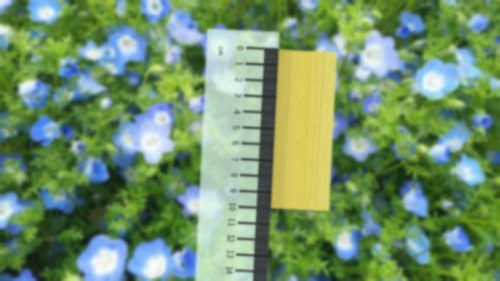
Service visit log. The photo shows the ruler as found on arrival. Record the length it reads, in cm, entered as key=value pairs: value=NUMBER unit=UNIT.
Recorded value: value=10 unit=cm
